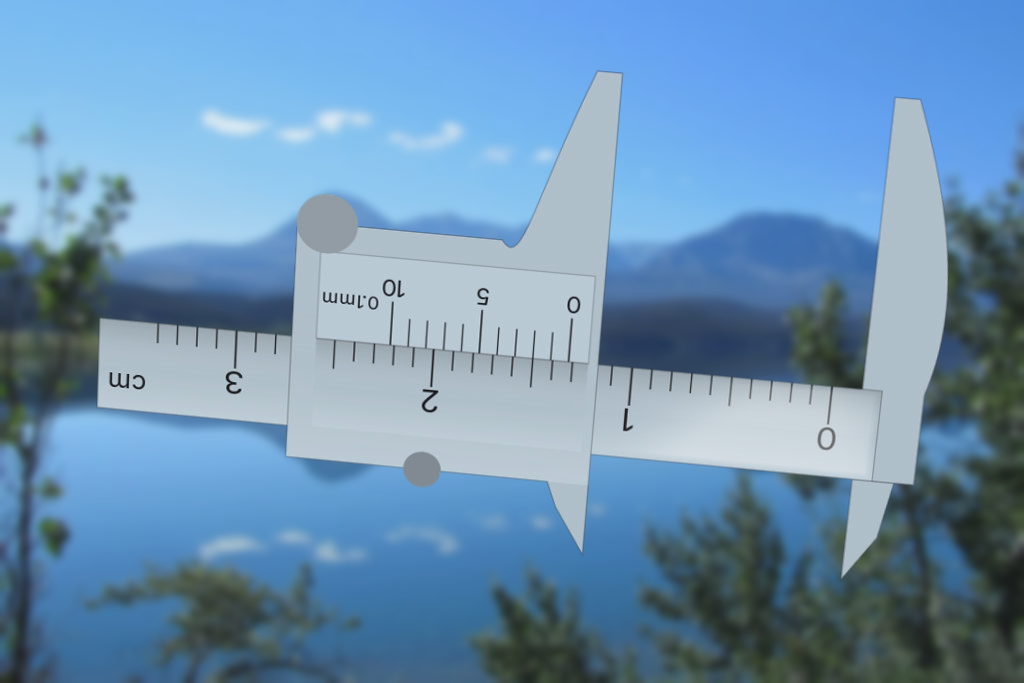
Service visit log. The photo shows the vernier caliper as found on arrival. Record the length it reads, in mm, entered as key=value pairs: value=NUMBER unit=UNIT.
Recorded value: value=13.2 unit=mm
